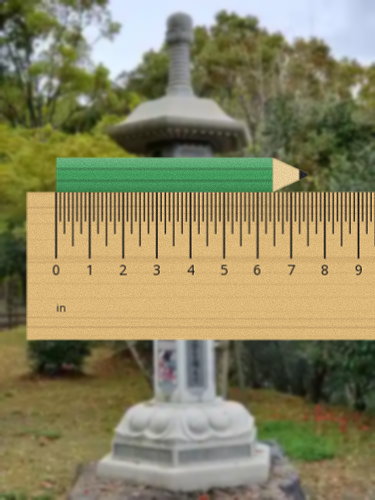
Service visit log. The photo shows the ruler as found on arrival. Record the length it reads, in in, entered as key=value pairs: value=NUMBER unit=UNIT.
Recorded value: value=7.5 unit=in
